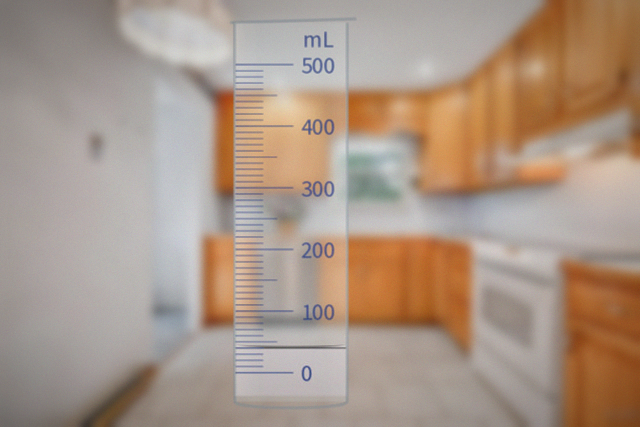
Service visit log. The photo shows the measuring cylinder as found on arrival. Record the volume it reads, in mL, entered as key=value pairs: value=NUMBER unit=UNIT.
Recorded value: value=40 unit=mL
